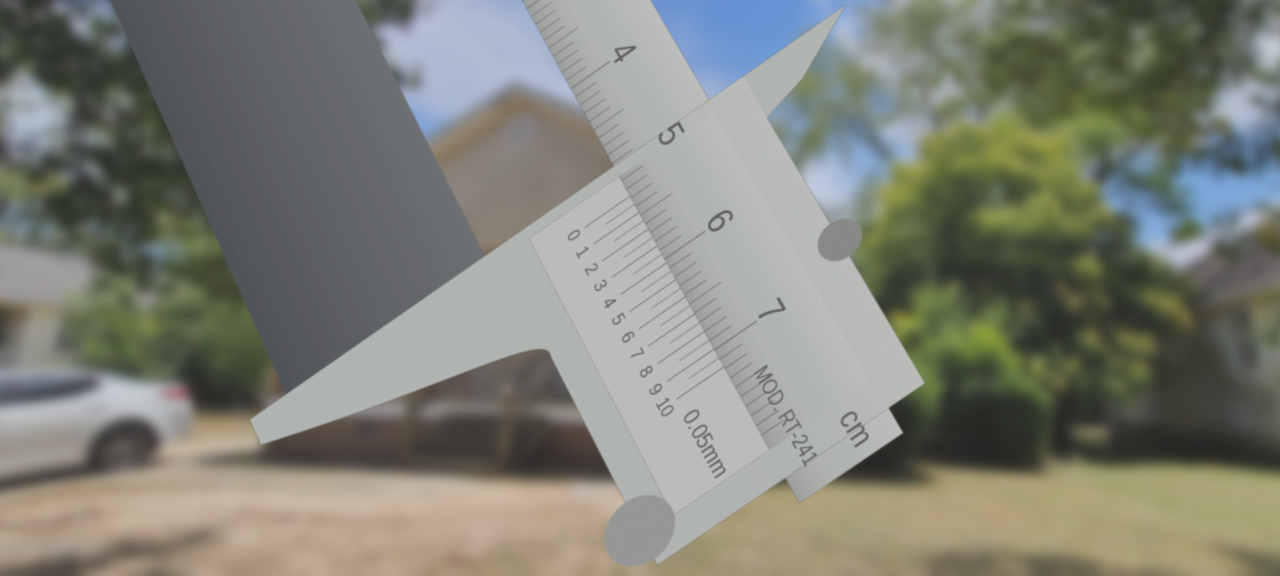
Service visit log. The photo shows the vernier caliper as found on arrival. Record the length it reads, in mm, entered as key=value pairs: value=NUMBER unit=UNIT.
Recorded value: value=52.8 unit=mm
